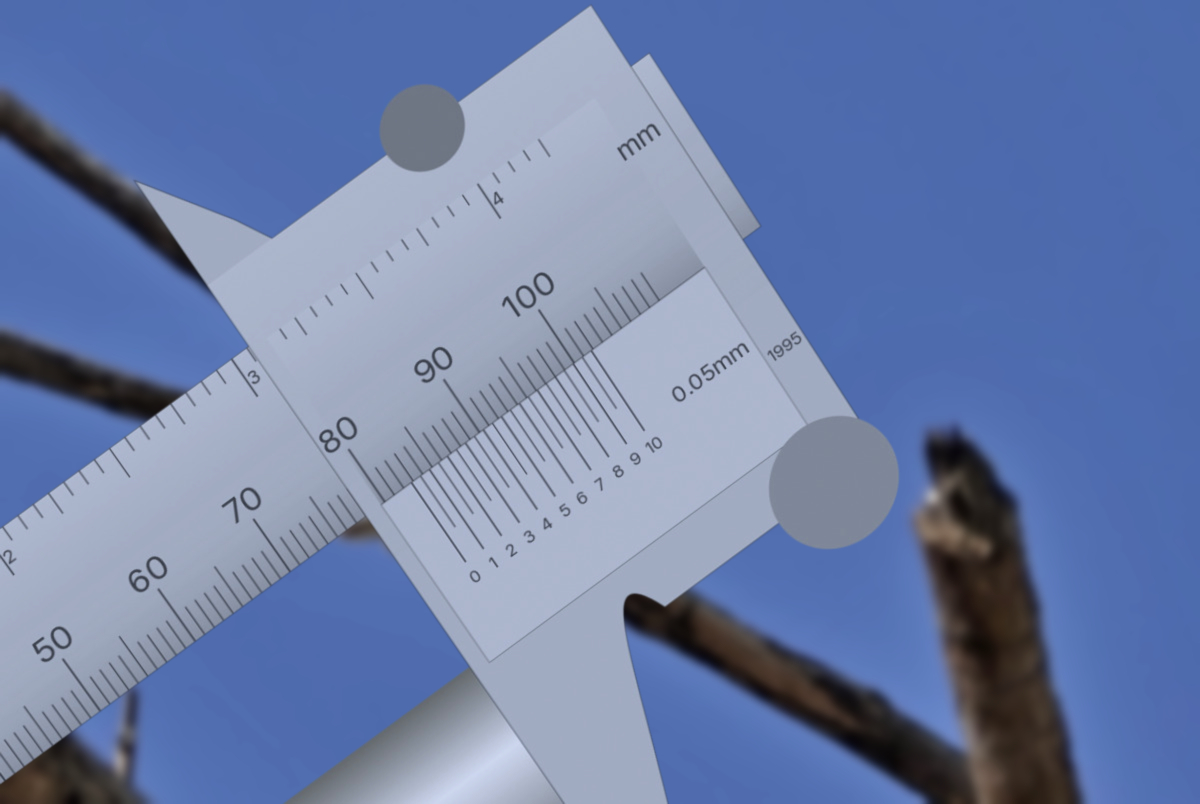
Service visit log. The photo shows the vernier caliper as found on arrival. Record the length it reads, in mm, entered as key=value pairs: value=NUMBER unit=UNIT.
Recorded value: value=82.8 unit=mm
